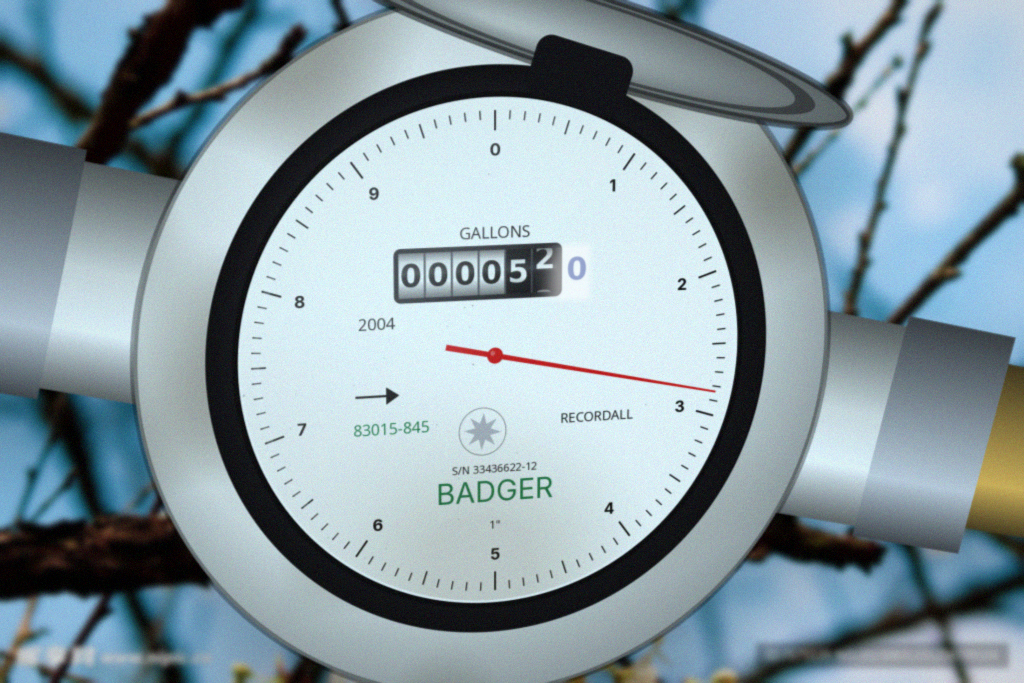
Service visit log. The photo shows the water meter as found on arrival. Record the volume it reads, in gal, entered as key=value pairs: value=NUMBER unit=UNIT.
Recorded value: value=522.8 unit=gal
